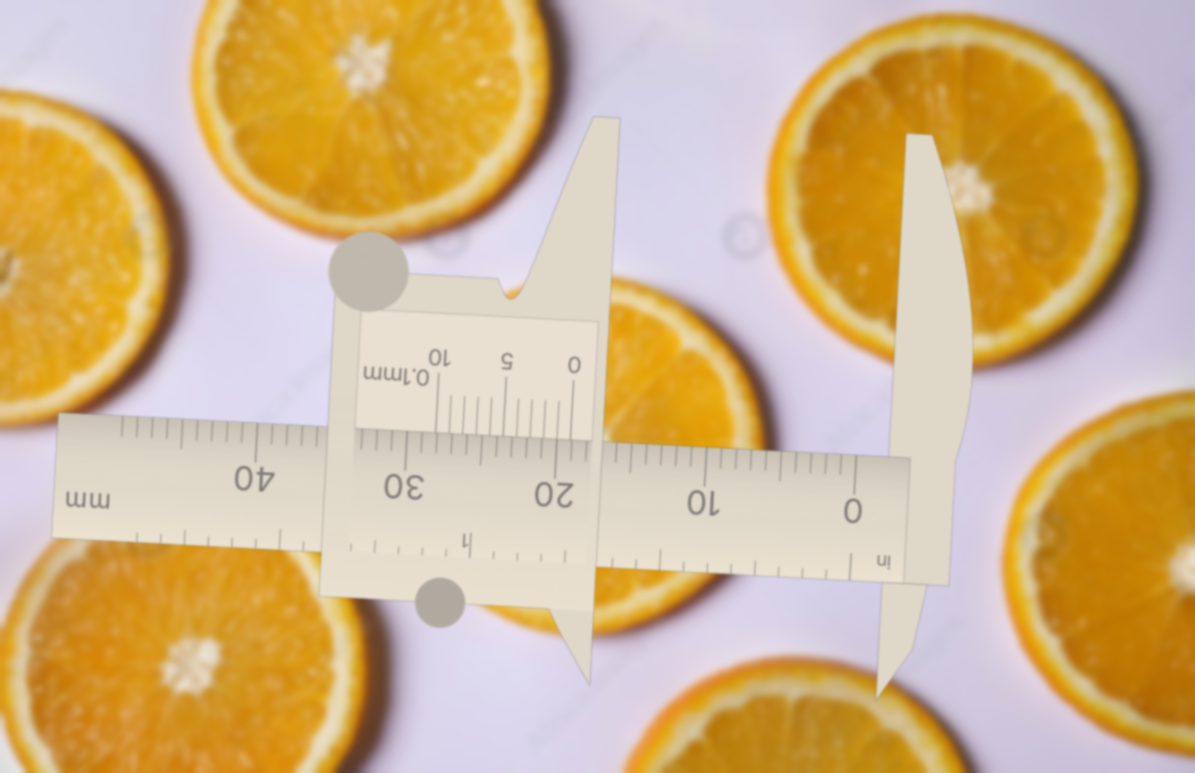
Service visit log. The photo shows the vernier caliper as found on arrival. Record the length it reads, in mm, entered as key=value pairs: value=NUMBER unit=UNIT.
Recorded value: value=19.1 unit=mm
